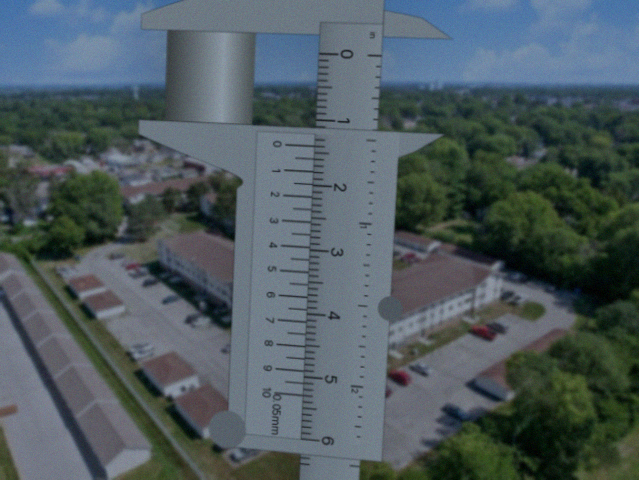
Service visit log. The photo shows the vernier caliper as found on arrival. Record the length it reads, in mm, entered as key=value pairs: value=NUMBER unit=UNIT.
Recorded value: value=14.0 unit=mm
